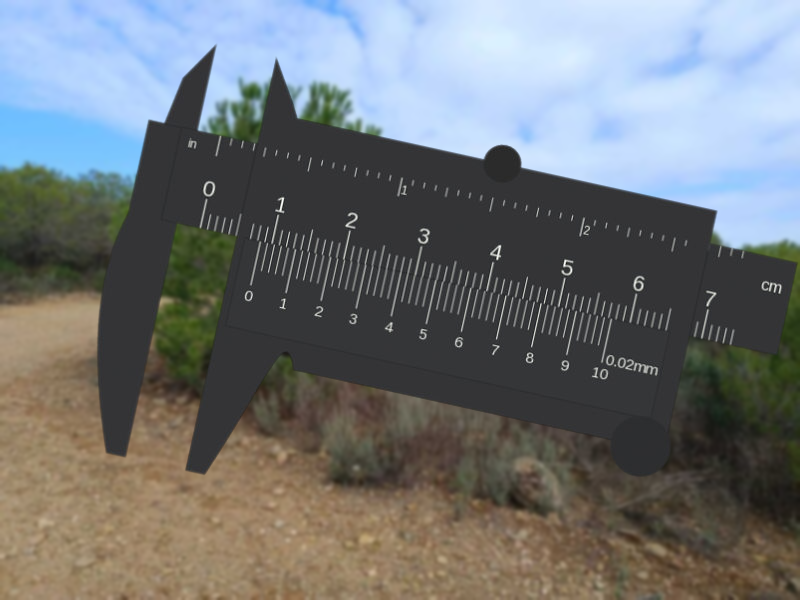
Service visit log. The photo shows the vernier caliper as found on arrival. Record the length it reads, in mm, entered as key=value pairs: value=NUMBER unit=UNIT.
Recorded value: value=8.4 unit=mm
